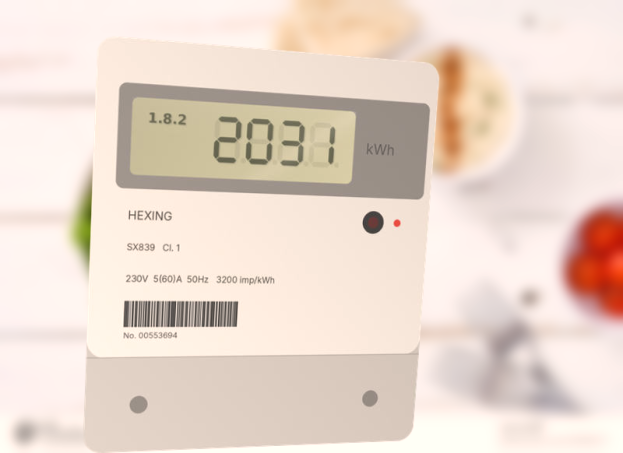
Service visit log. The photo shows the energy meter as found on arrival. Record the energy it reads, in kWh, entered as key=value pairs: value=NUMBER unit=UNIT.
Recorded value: value=2031 unit=kWh
